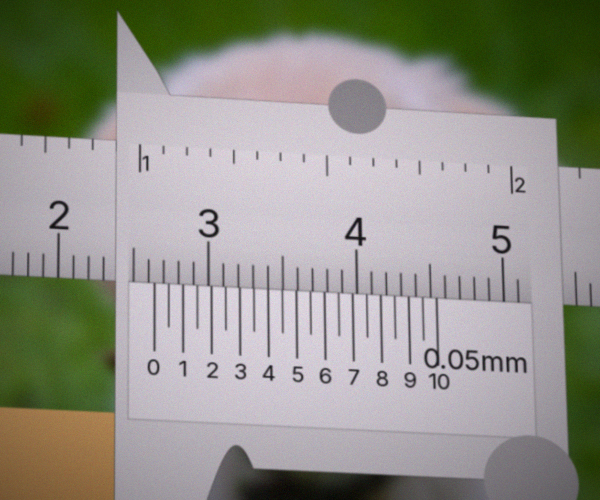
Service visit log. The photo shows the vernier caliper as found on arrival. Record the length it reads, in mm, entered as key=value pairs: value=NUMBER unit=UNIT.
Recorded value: value=26.4 unit=mm
